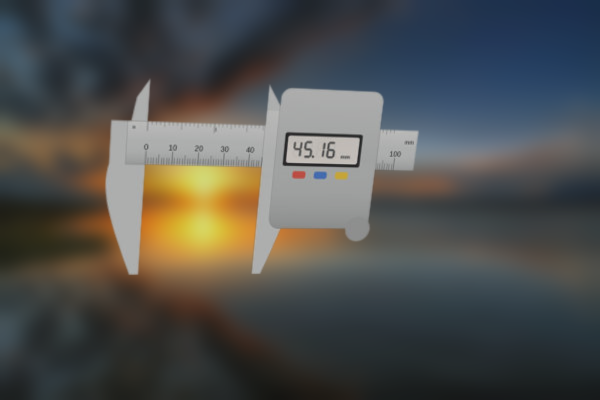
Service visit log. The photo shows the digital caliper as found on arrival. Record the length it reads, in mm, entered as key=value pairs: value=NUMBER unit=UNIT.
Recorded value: value=45.16 unit=mm
